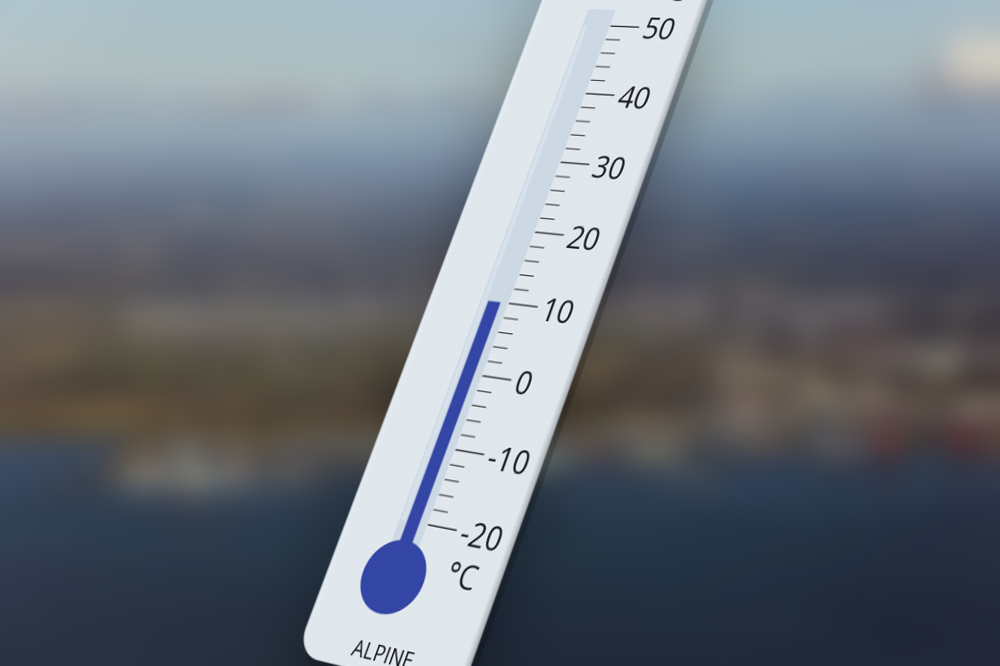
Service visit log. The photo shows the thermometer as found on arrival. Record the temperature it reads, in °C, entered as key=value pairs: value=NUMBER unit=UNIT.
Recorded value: value=10 unit=°C
